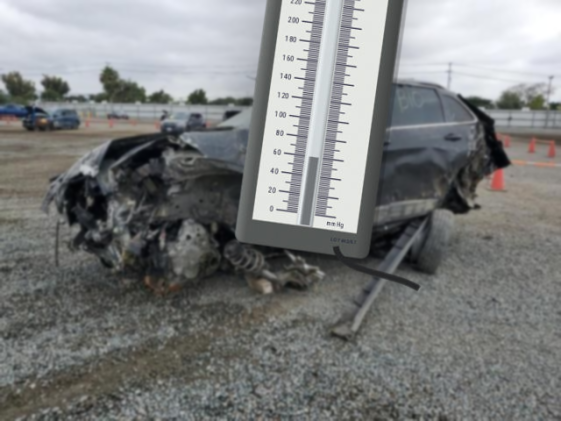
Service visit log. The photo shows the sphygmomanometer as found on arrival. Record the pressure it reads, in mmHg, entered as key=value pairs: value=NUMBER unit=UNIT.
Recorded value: value=60 unit=mmHg
